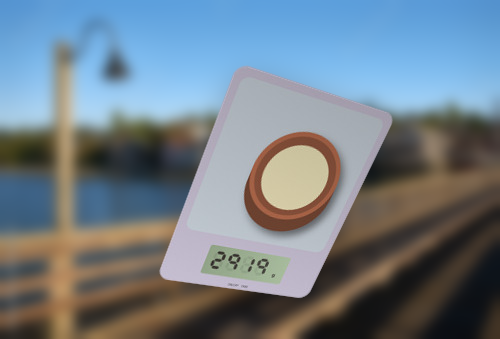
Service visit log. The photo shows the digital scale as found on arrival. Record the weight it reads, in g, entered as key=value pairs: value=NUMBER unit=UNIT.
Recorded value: value=2919 unit=g
